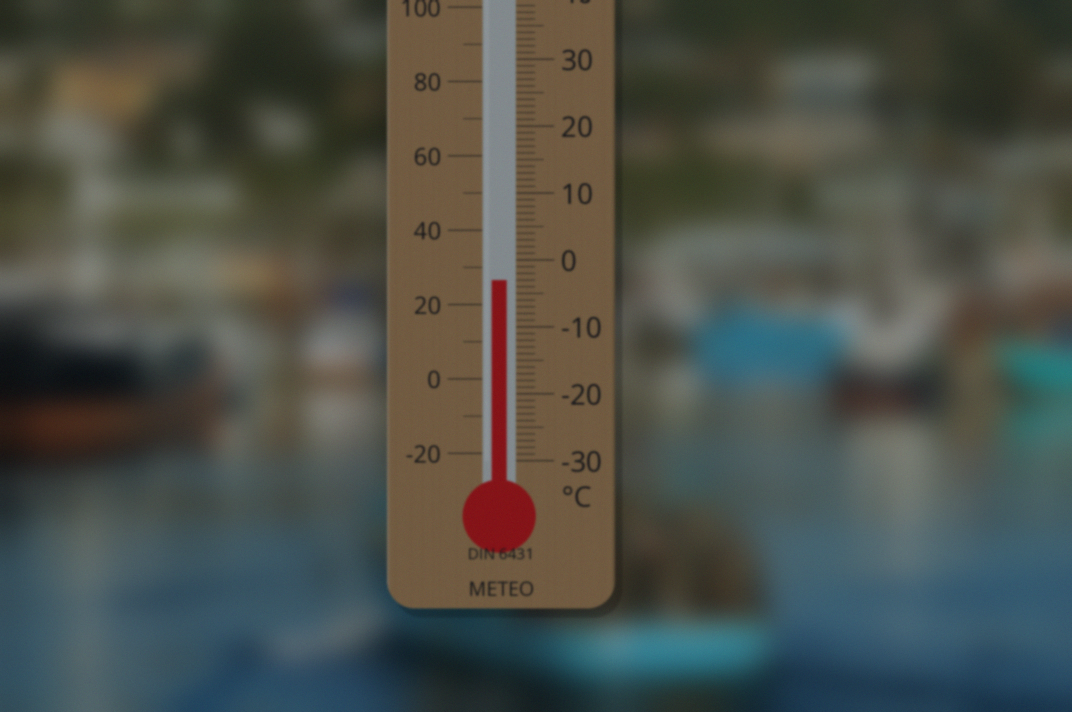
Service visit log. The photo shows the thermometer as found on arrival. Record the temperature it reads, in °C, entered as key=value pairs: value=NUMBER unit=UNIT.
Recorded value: value=-3 unit=°C
